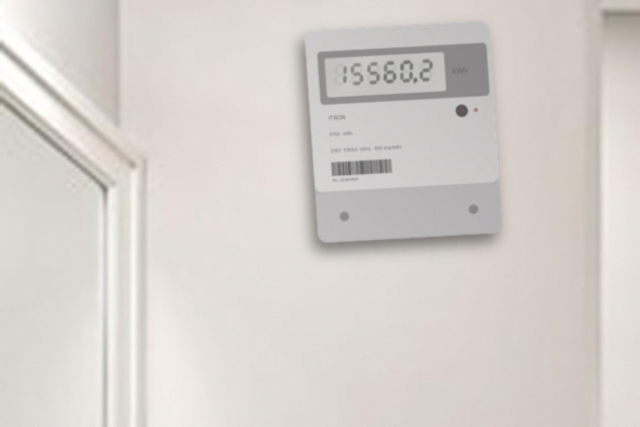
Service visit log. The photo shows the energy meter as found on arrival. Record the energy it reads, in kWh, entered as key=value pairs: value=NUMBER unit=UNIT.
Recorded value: value=15560.2 unit=kWh
